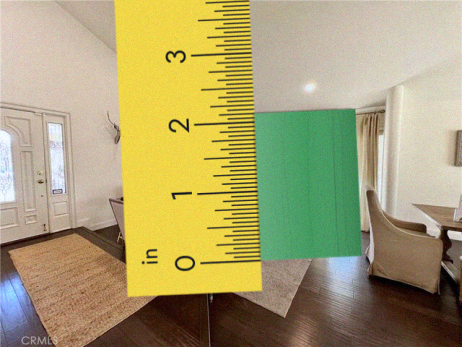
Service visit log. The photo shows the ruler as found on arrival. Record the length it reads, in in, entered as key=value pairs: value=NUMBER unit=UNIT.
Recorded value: value=2.125 unit=in
